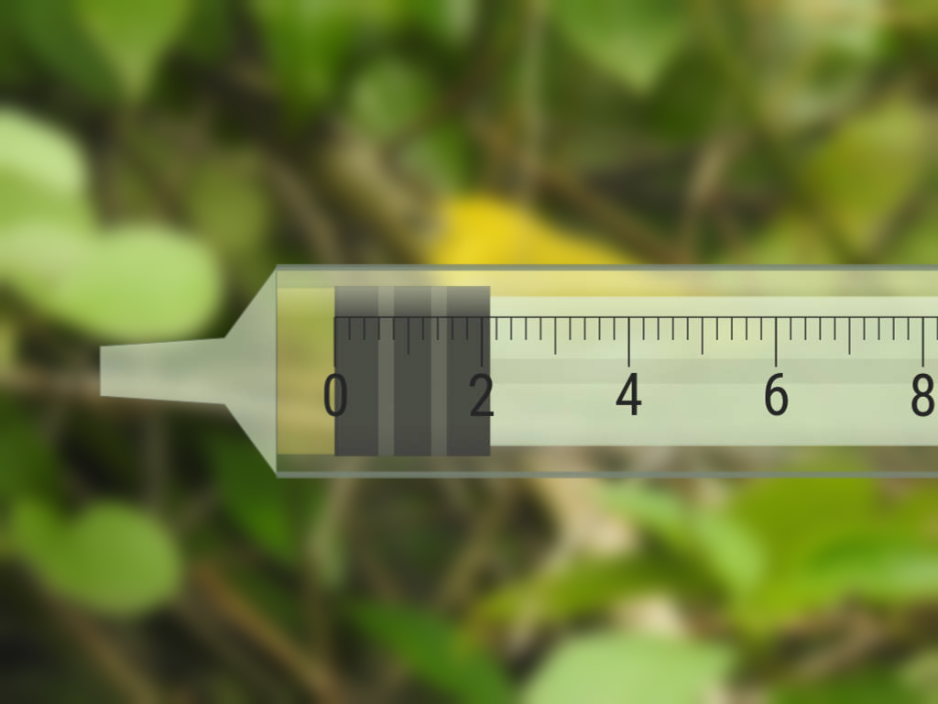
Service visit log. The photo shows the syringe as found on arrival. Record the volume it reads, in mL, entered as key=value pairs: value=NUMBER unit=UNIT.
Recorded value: value=0 unit=mL
